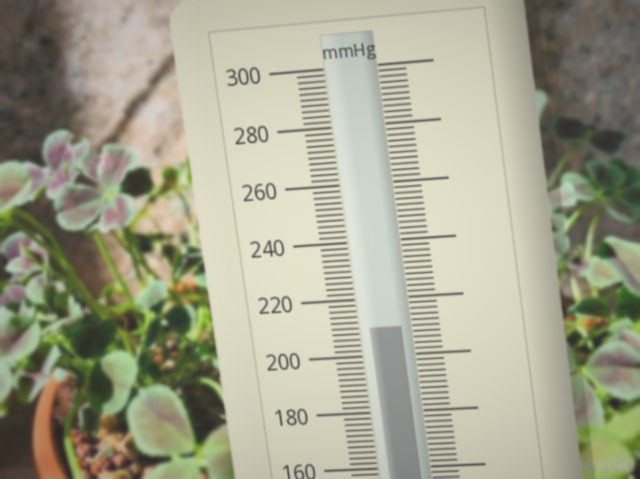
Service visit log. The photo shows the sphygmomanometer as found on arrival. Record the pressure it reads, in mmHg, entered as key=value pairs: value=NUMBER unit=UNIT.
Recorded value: value=210 unit=mmHg
